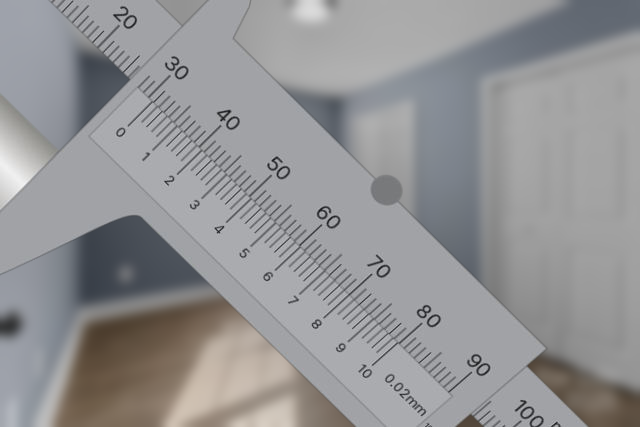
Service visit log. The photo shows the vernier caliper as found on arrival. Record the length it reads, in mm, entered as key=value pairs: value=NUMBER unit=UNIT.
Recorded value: value=30.8 unit=mm
